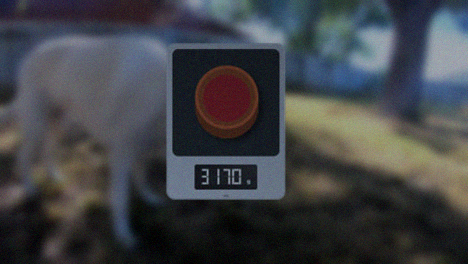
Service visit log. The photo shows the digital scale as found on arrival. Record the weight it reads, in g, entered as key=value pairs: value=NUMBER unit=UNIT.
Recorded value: value=3170 unit=g
